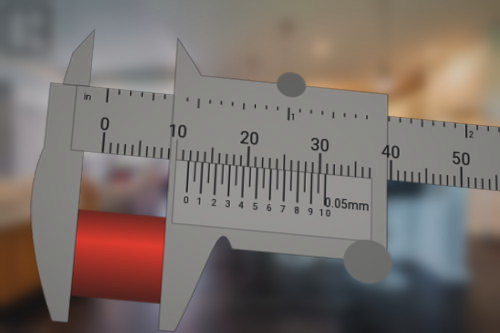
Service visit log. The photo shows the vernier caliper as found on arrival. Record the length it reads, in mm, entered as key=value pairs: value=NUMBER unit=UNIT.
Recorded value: value=11.8 unit=mm
